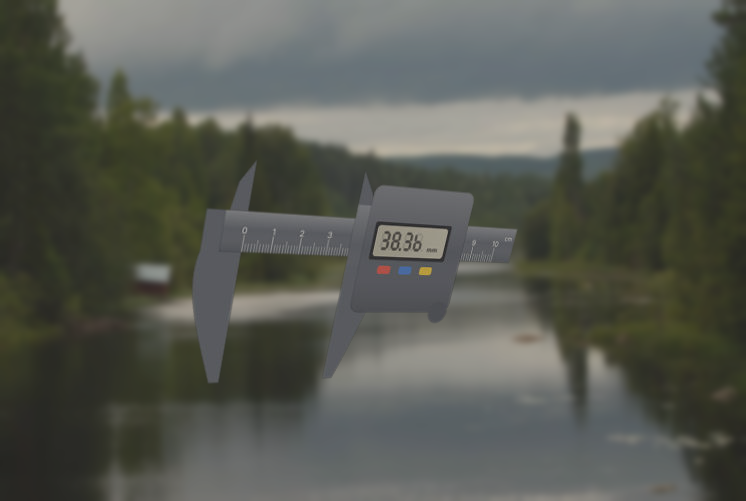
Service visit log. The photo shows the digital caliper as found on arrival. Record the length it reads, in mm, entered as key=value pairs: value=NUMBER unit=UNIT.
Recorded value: value=38.36 unit=mm
